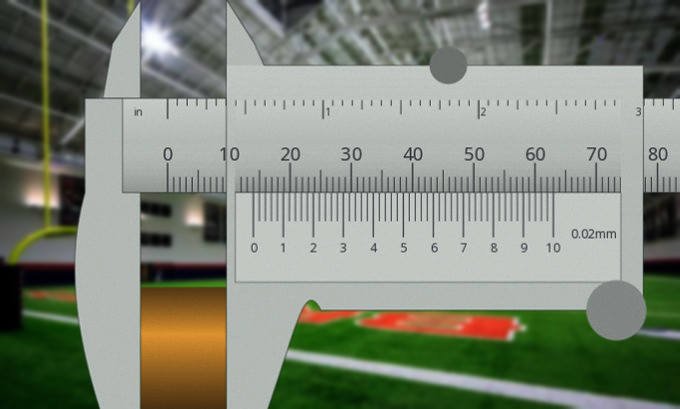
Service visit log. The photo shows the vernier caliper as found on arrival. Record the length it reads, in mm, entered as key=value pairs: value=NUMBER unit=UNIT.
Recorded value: value=14.0 unit=mm
